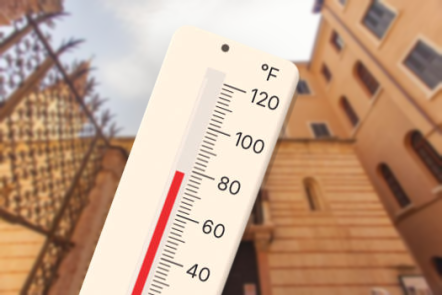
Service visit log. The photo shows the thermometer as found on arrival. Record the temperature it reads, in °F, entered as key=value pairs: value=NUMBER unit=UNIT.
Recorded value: value=78 unit=°F
